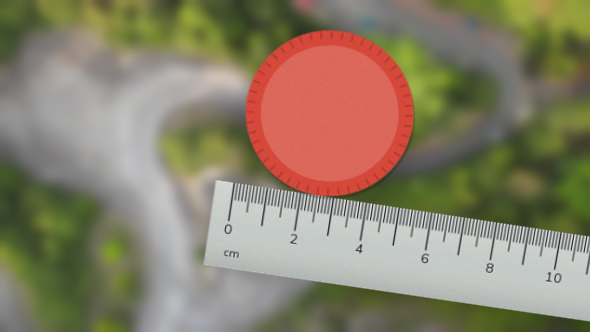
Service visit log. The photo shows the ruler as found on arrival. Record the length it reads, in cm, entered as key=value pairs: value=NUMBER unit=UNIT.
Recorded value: value=5 unit=cm
